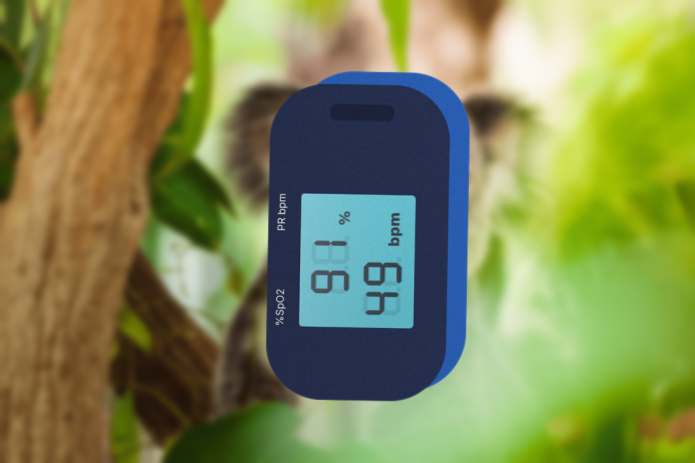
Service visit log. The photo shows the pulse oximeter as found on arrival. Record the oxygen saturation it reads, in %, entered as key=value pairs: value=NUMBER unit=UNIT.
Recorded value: value=91 unit=%
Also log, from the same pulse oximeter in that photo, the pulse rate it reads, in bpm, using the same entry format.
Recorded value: value=49 unit=bpm
